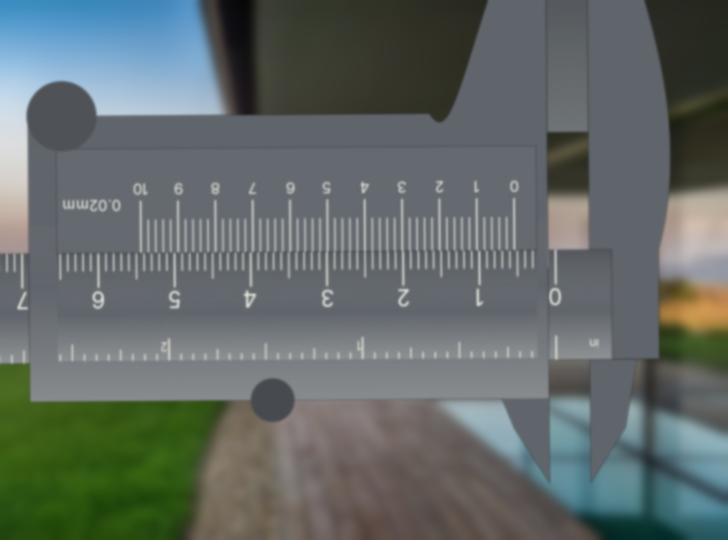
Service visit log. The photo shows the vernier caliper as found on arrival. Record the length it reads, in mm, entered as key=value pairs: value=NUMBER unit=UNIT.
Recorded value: value=5.4 unit=mm
